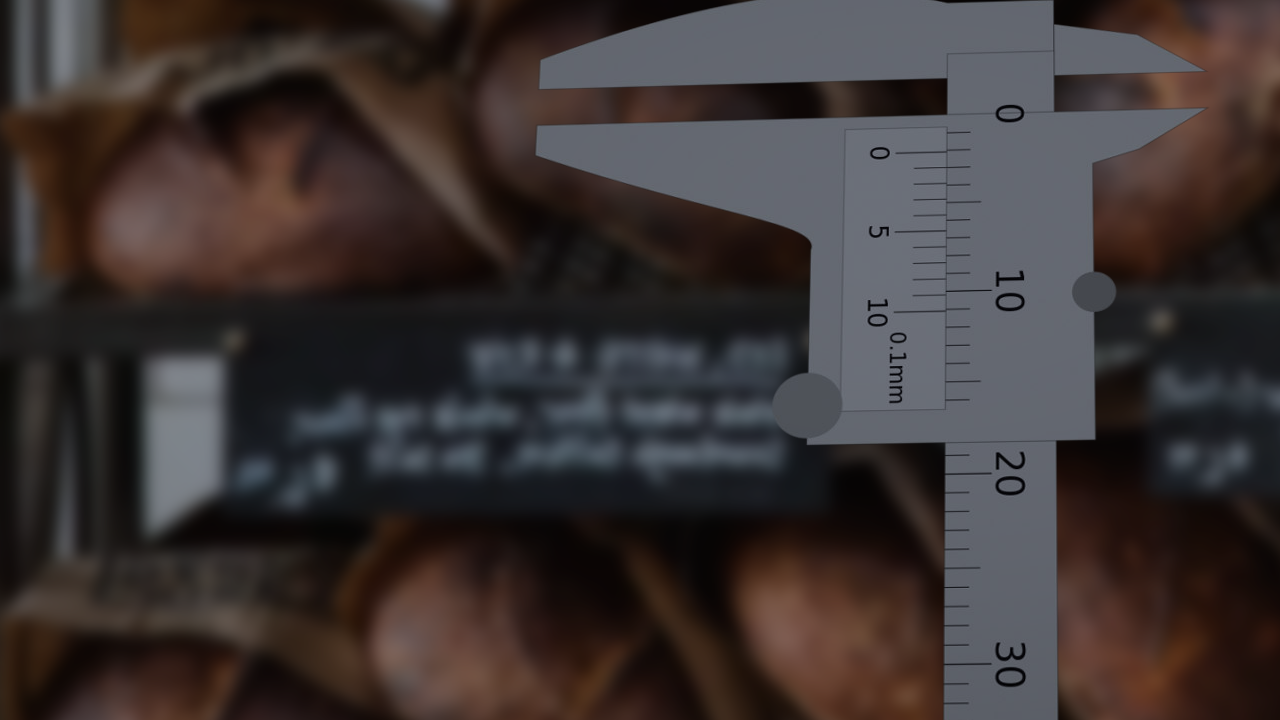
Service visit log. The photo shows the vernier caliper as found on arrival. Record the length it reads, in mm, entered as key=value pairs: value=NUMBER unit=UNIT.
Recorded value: value=2.1 unit=mm
